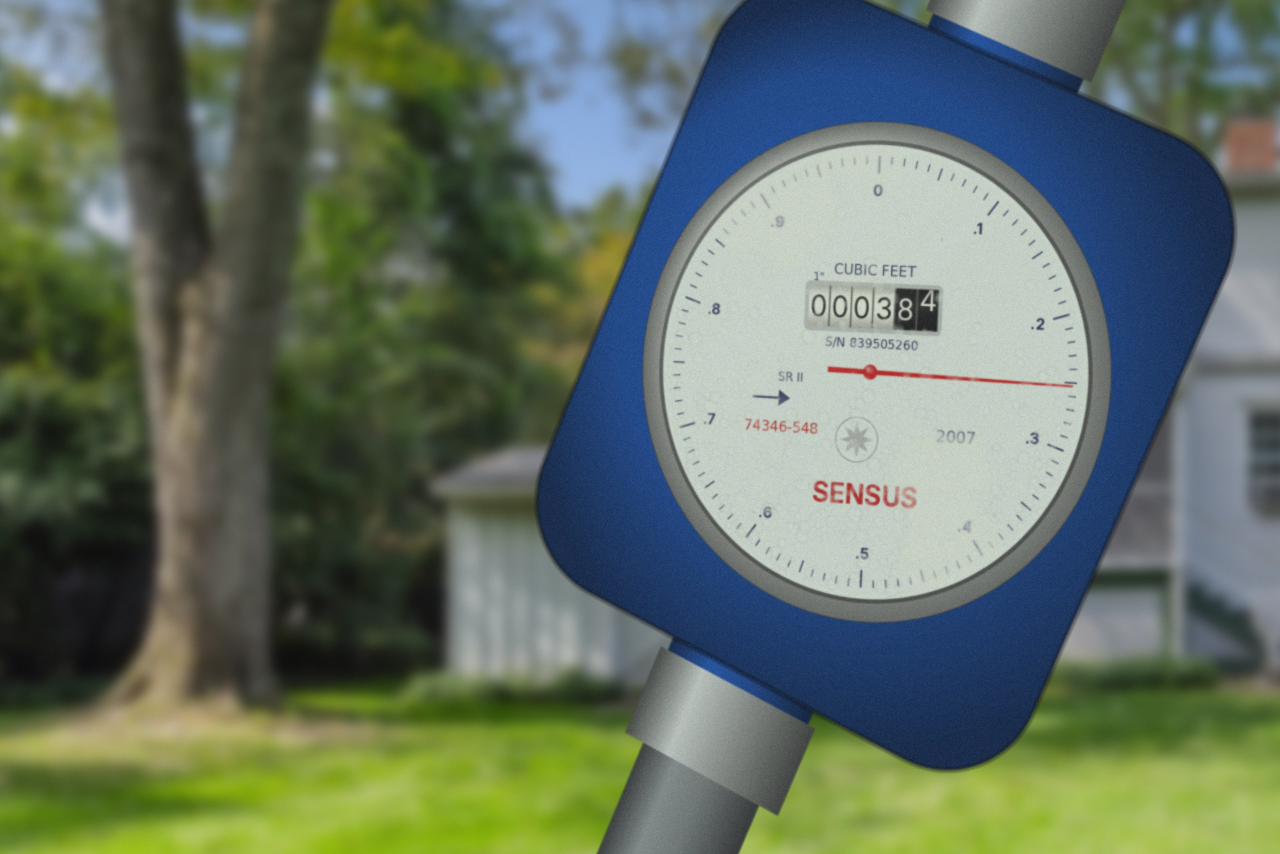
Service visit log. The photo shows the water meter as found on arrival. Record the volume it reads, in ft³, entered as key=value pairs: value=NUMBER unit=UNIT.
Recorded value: value=384.25 unit=ft³
